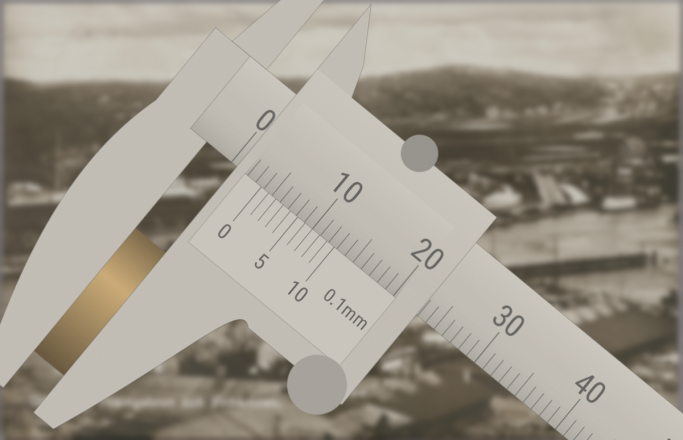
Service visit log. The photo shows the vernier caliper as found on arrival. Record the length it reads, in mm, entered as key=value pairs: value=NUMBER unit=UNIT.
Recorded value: value=3.7 unit=mm
